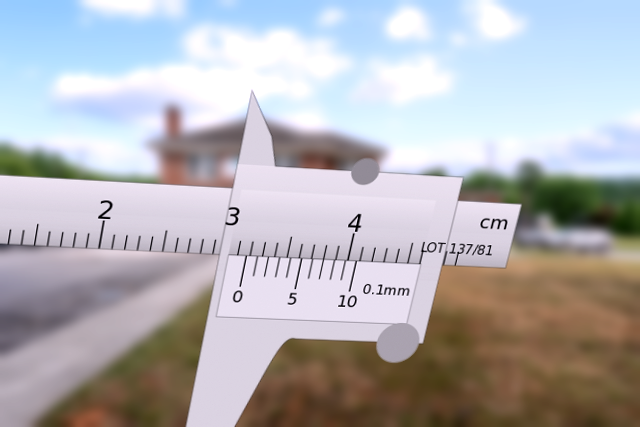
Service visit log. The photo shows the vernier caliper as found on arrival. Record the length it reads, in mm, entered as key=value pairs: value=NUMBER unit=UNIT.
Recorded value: value=31.7 unit=mm
